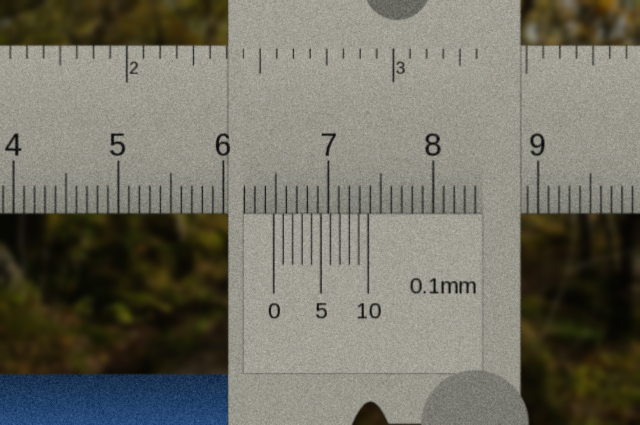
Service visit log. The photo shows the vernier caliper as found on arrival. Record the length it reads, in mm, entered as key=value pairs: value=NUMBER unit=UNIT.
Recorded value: value=64.8 unit=mm
